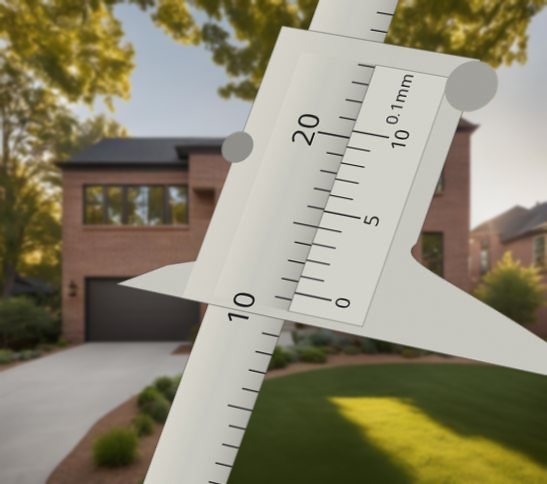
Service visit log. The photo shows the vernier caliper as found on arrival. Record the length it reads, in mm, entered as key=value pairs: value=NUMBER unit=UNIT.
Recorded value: value=11.4 unit=mm
